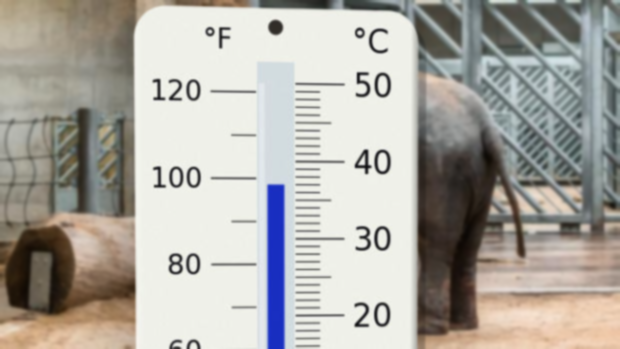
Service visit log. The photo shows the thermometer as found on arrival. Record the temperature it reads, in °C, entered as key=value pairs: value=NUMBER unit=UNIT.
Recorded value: value=37 unit=°C
